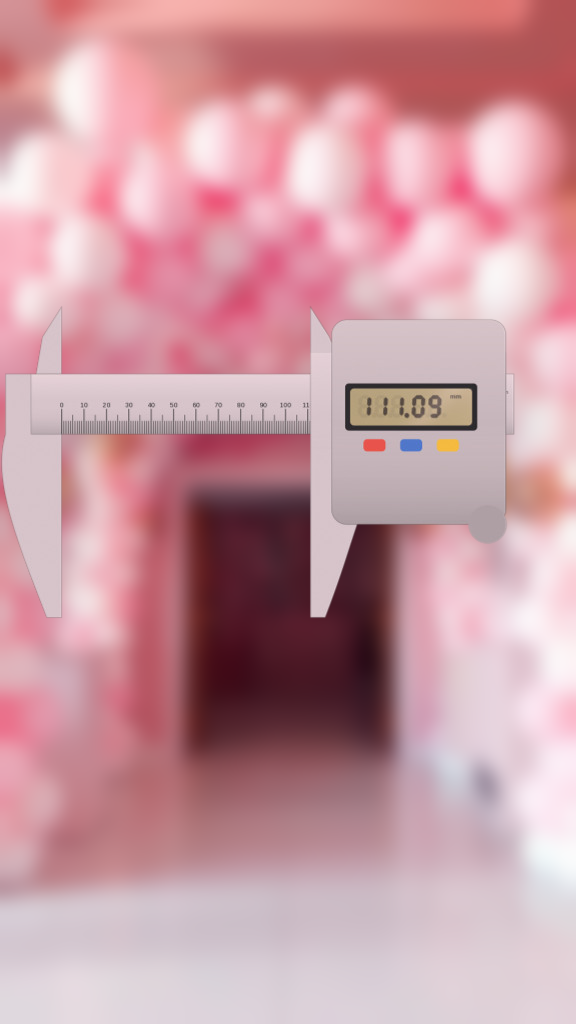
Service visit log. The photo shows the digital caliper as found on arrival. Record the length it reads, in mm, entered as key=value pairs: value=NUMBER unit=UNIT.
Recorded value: value=111.09 unit=mm
